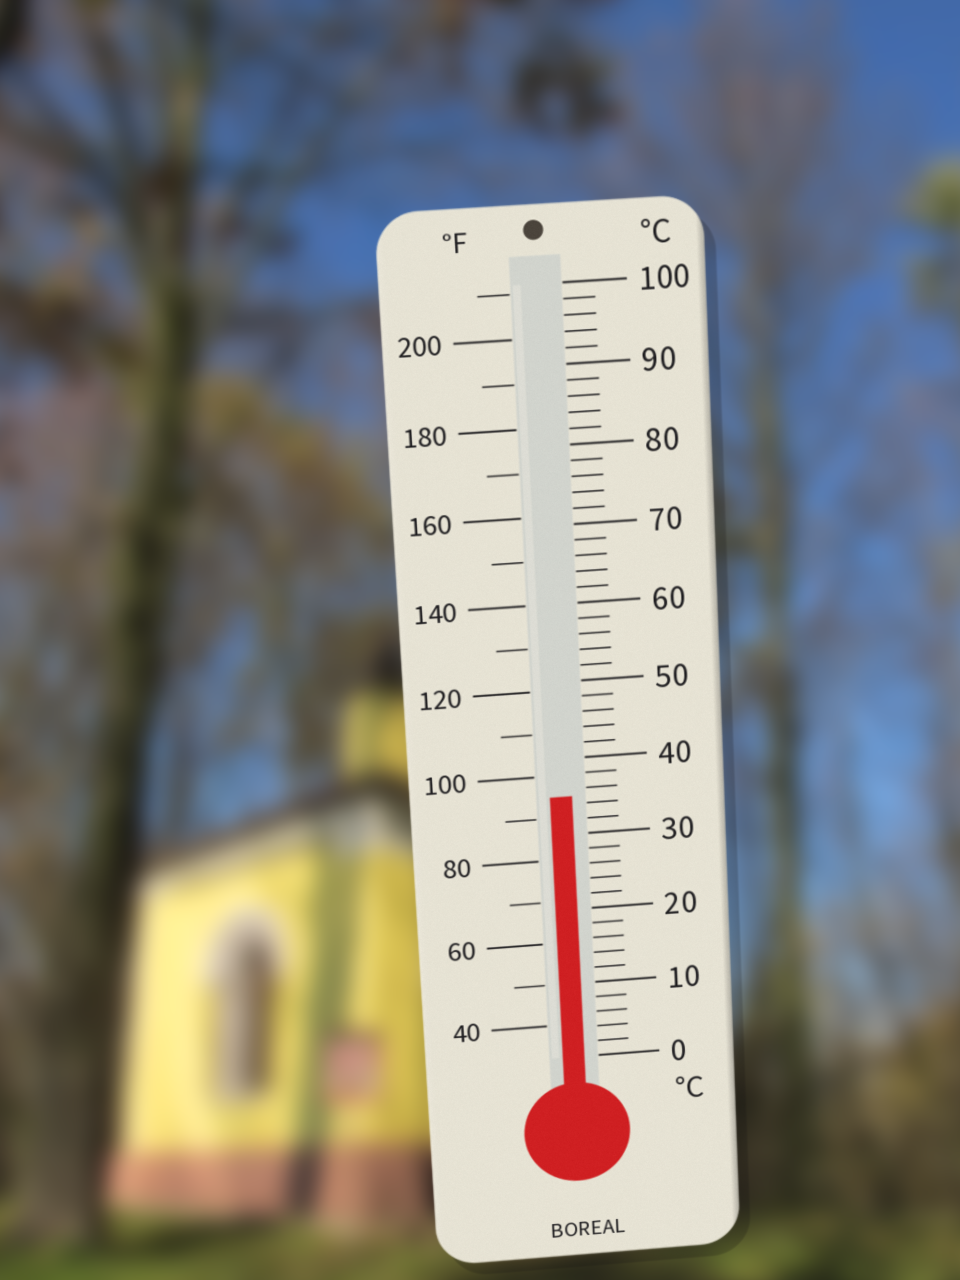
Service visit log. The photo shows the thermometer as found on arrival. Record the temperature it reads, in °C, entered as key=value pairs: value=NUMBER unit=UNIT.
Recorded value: value=35 unit=°C
